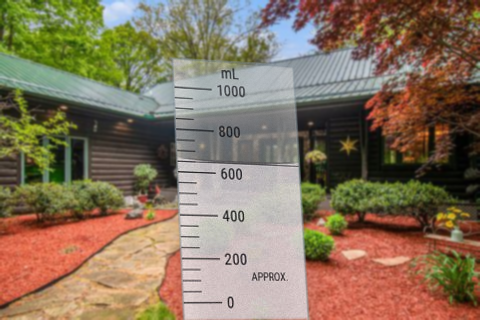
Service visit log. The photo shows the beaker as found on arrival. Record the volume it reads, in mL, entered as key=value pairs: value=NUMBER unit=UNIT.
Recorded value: value=650 unit=mL
